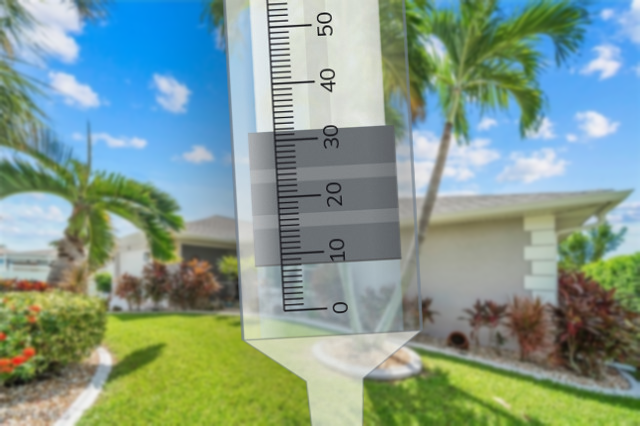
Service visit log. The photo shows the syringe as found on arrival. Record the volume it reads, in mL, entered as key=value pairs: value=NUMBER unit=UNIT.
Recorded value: value=8 unit=mL
